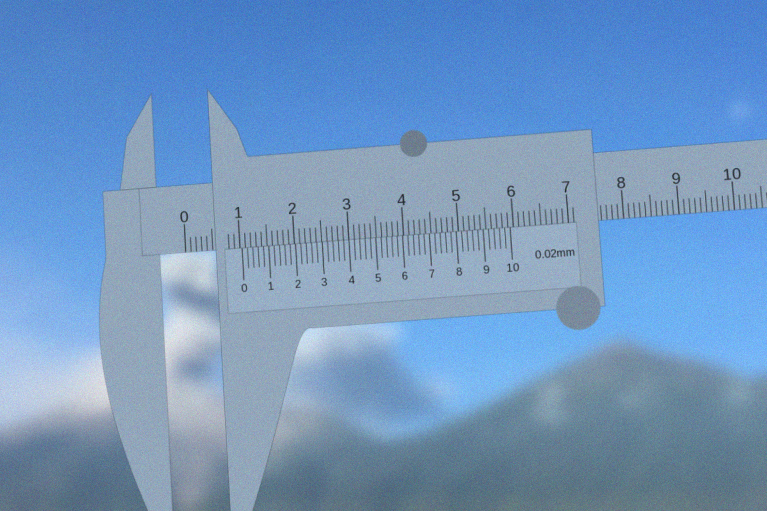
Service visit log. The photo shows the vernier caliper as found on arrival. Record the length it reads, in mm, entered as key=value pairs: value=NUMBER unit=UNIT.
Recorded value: value=10.4 unit=mm
